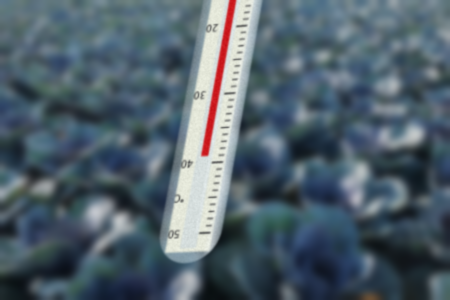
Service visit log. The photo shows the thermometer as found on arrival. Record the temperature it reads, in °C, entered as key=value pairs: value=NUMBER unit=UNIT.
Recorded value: value=39 unit=°C
